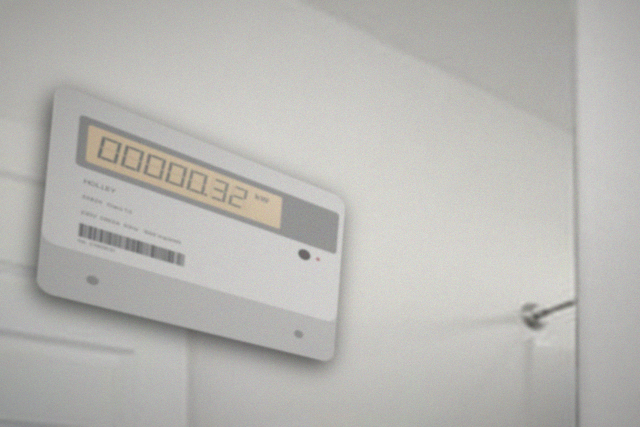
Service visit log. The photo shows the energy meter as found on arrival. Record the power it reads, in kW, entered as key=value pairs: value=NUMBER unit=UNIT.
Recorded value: value=0.32 unit=kW
